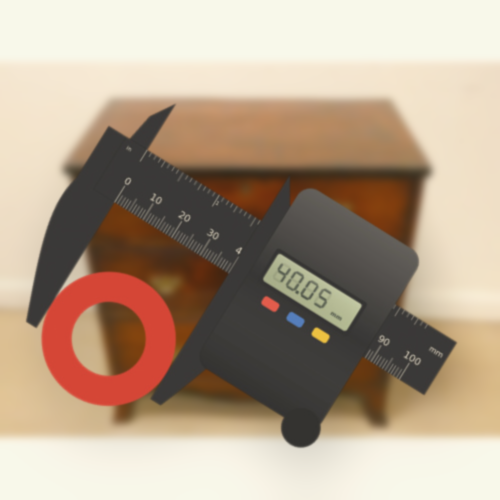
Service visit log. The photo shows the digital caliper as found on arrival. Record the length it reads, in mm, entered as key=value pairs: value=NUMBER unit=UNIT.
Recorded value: value=40.05 unit=mm
